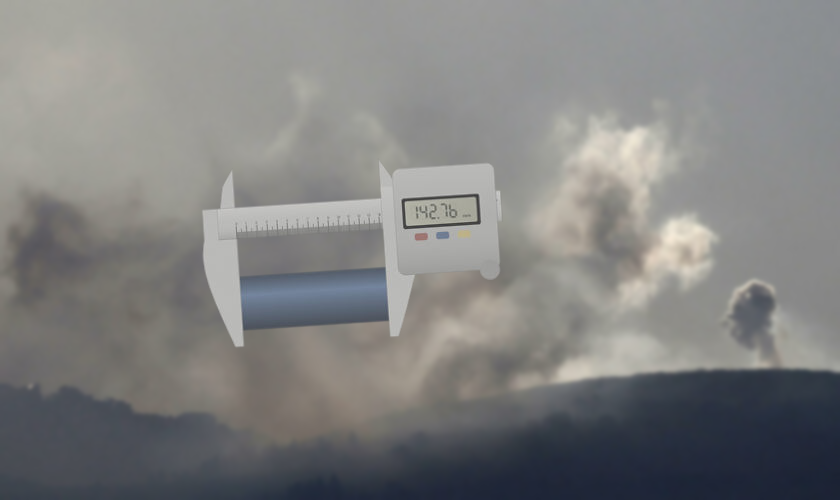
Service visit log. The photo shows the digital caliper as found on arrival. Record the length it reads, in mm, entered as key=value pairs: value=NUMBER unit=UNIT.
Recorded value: value=142.76 unit=mm
